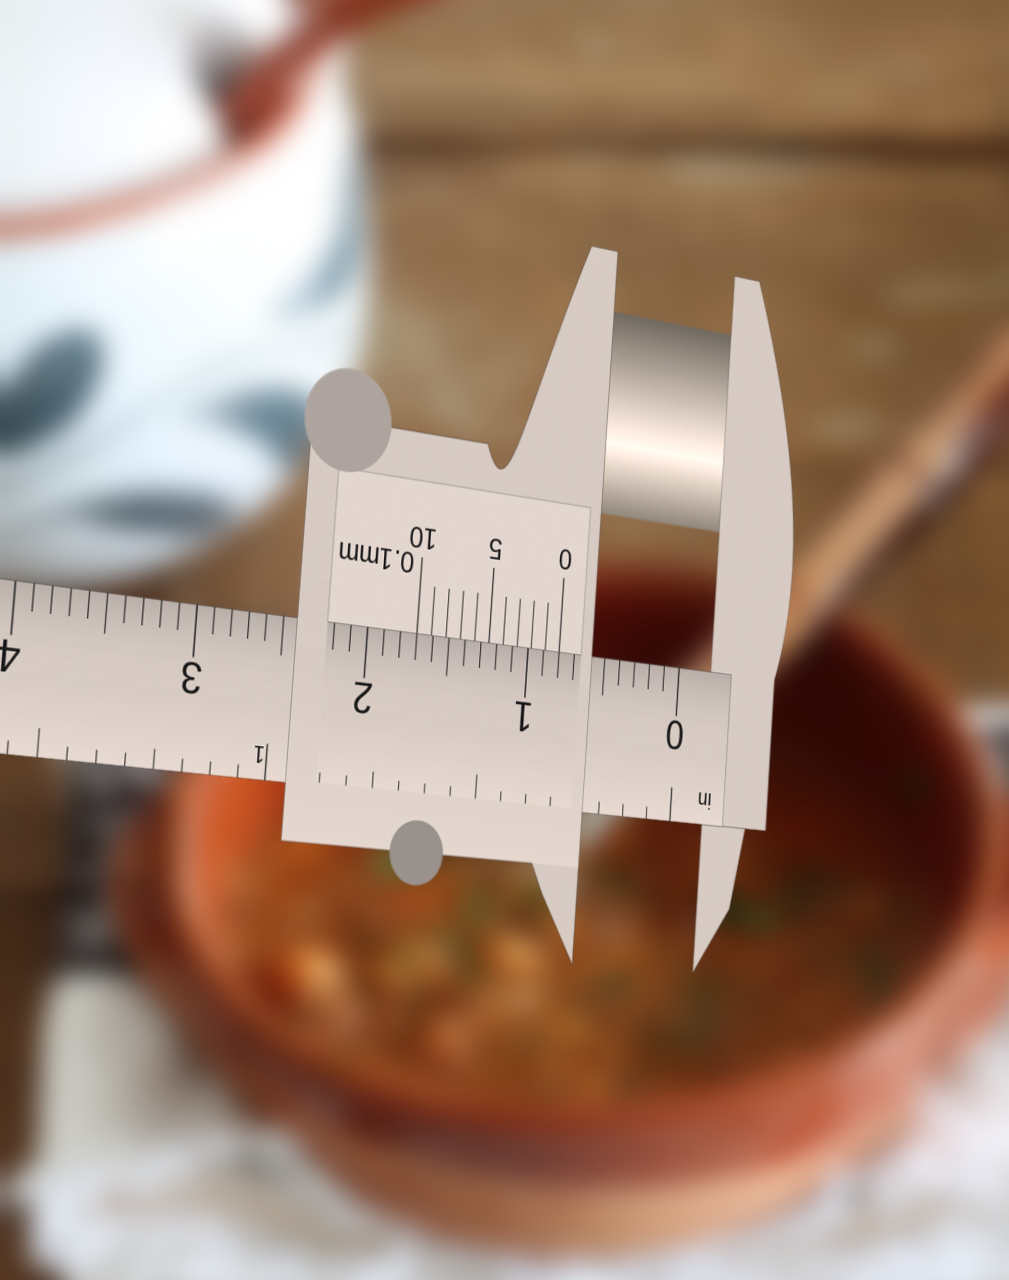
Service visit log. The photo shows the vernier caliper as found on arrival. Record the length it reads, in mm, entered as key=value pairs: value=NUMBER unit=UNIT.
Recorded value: value=8.0 unit=mm
